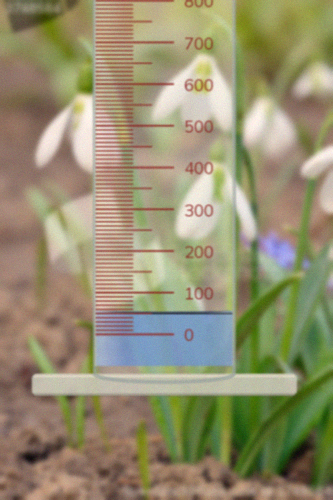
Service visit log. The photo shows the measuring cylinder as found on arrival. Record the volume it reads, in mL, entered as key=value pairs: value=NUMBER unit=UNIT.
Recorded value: value=50 unit=mL
